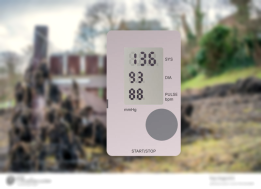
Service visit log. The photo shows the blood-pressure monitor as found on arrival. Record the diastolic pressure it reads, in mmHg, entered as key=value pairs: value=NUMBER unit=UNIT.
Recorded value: value=93 unit=mmHg
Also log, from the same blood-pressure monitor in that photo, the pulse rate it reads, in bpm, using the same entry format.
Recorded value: value=88 unit=bpm
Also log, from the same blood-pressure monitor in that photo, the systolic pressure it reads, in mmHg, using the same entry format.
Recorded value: value=136 unit=mmHg
